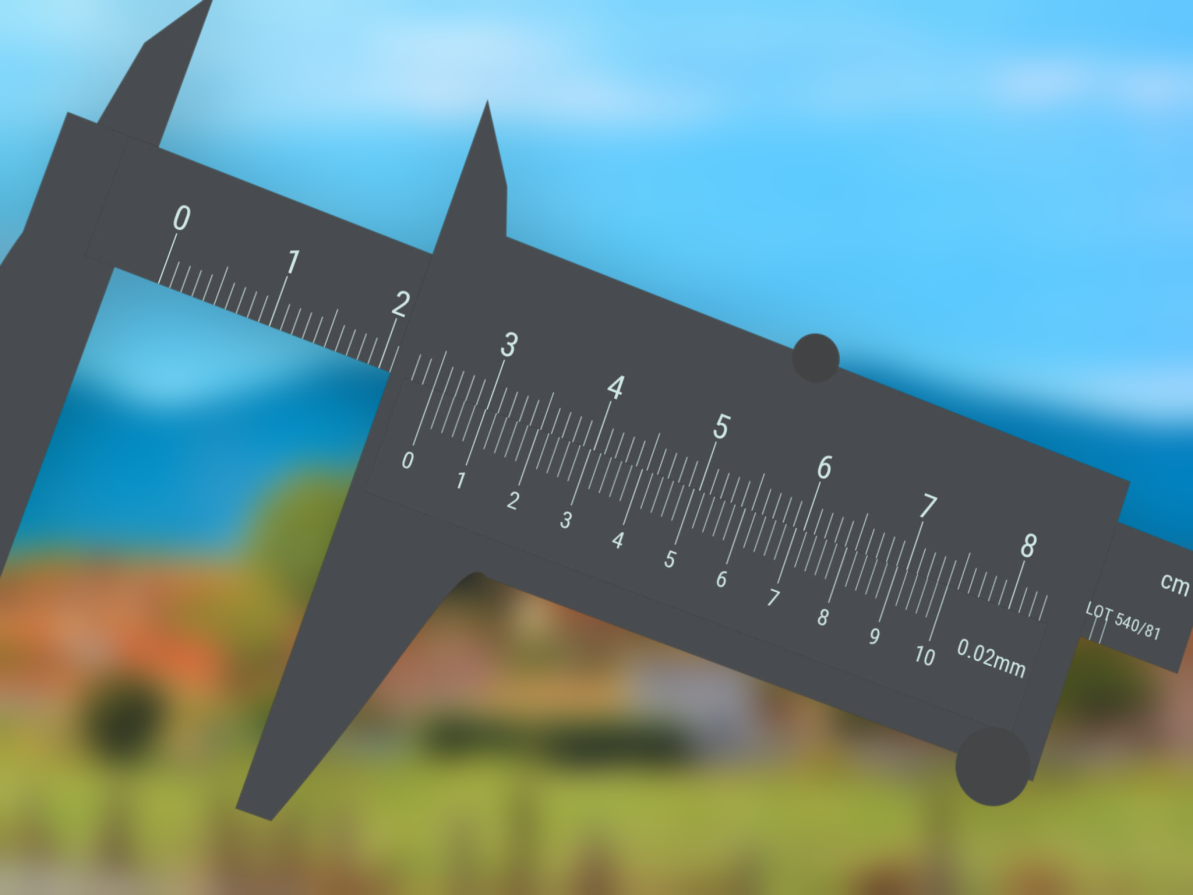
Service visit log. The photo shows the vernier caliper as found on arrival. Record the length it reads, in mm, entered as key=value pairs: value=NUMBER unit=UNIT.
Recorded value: value=25.0 unit=mm
